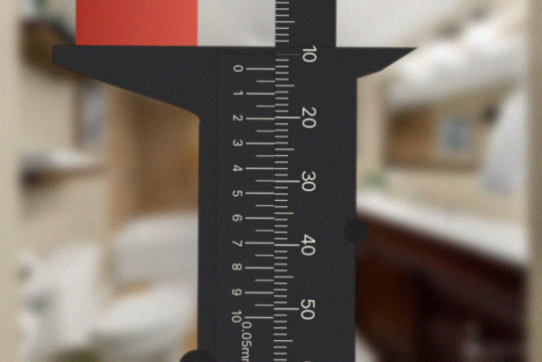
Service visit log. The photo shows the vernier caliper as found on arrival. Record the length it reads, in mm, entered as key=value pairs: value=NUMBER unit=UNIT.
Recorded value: value=12.4 unit=mm
